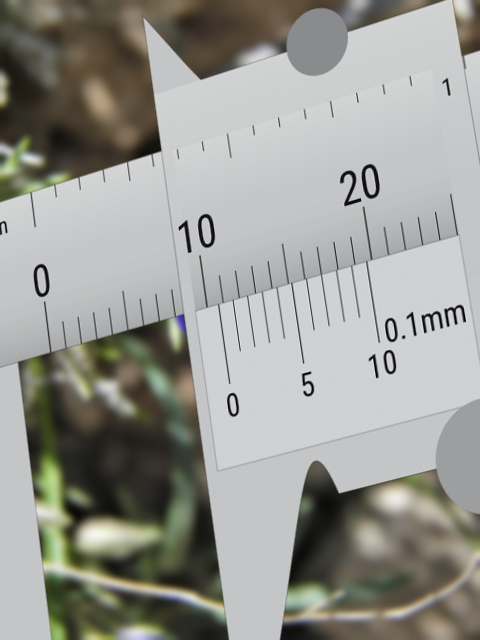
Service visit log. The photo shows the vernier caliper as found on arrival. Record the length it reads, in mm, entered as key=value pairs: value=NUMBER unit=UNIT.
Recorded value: value=10.7 unit=mm
